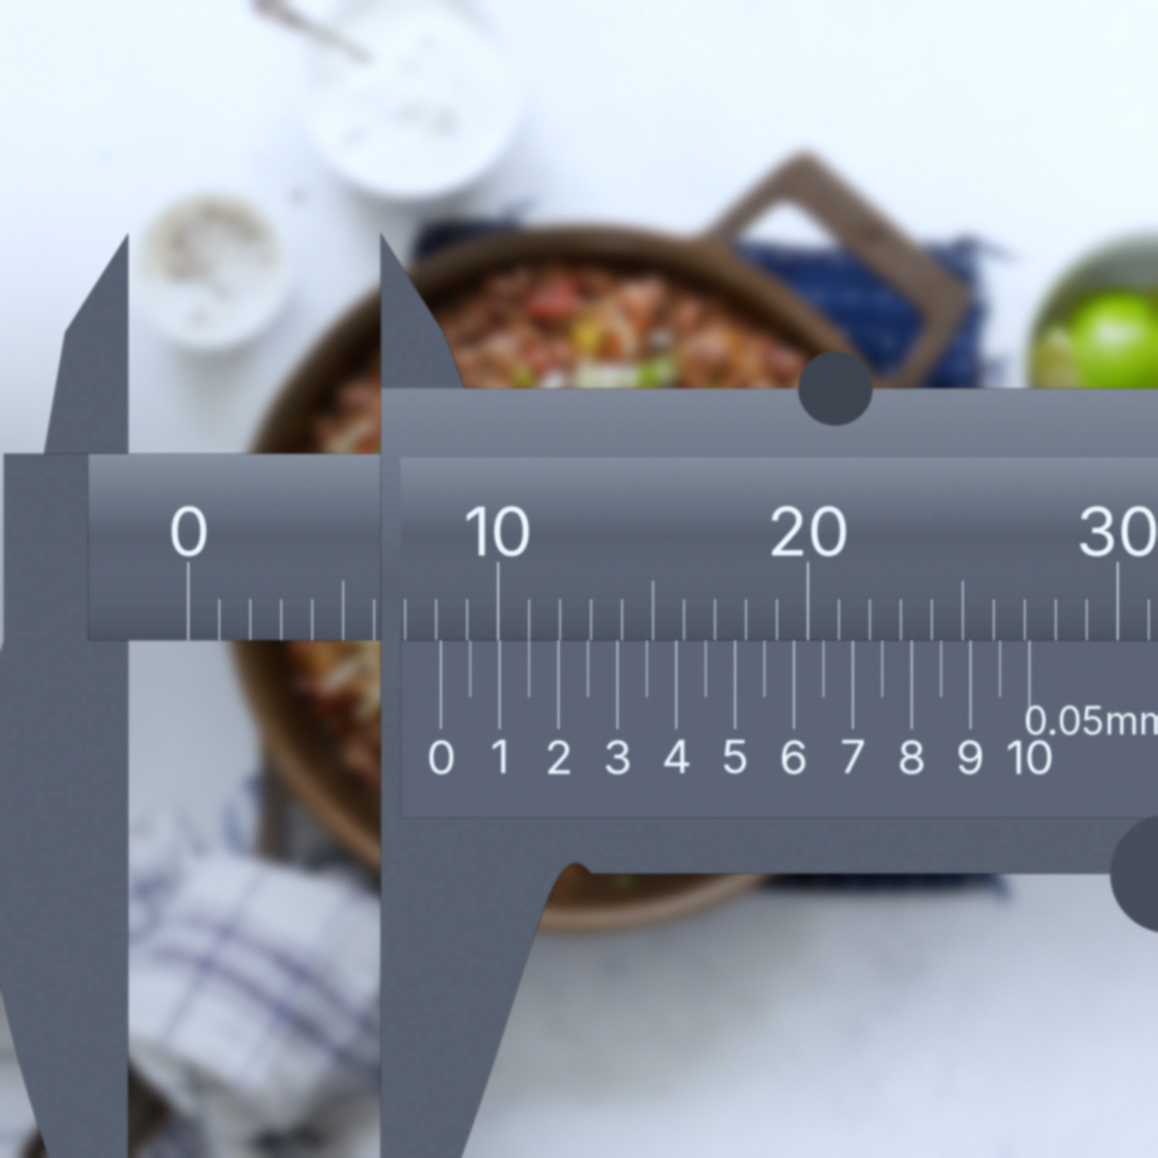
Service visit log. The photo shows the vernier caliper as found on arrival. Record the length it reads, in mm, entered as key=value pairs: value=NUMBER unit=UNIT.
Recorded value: value=8.15 unit=mm
